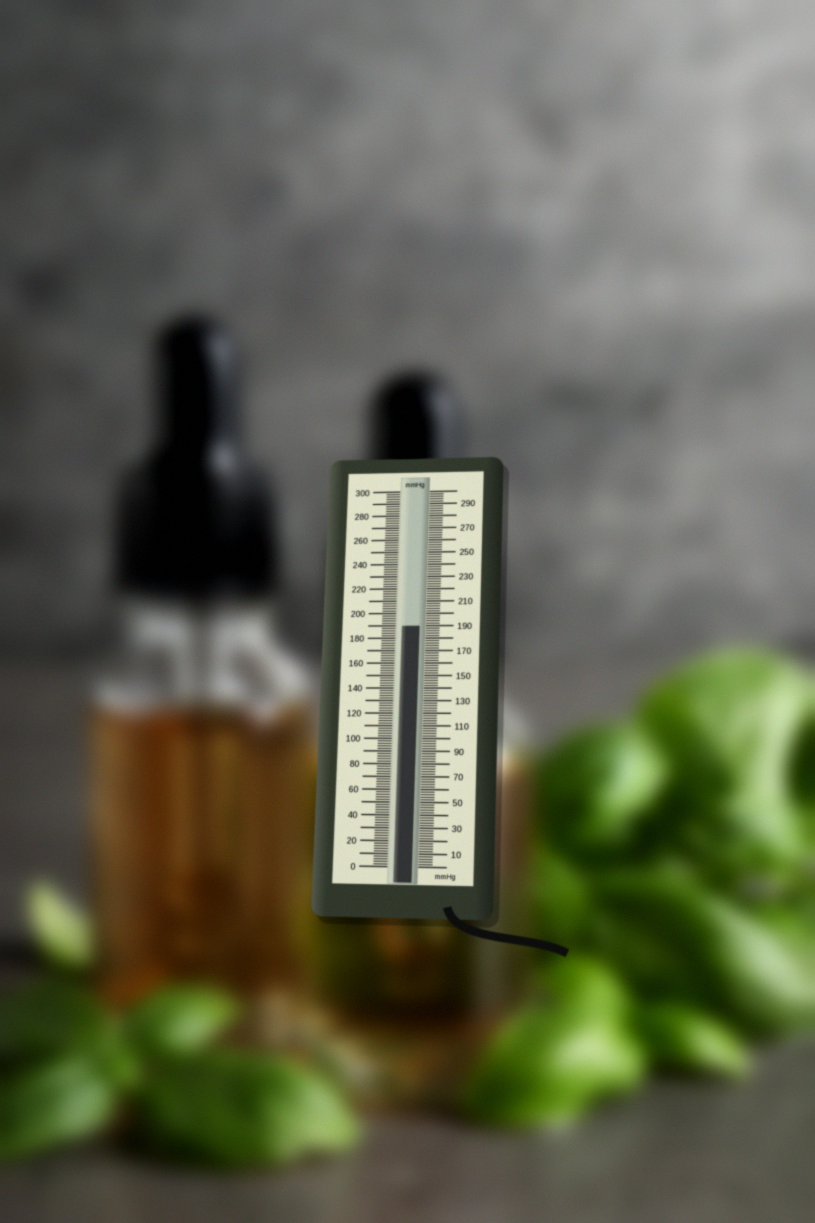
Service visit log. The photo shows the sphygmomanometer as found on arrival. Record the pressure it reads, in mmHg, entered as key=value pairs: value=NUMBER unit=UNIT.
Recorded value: value=190 unit=mmHg
